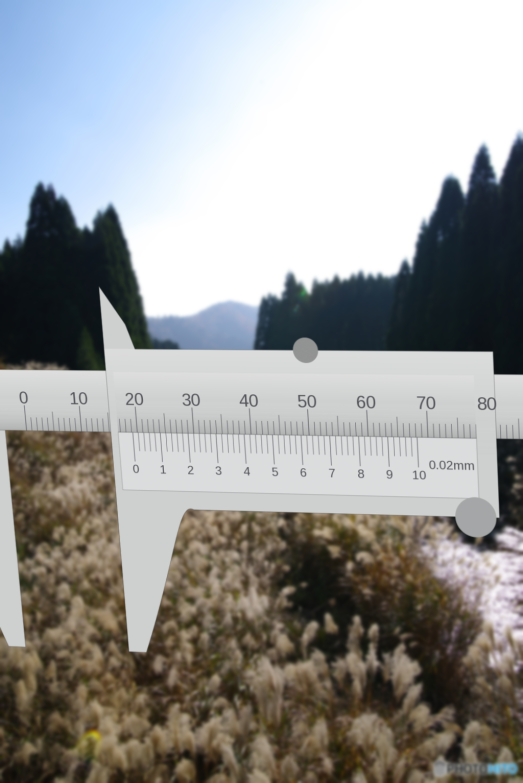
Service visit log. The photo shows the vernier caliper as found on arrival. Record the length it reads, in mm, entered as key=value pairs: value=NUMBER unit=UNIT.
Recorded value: value=19.2 unit=mm
